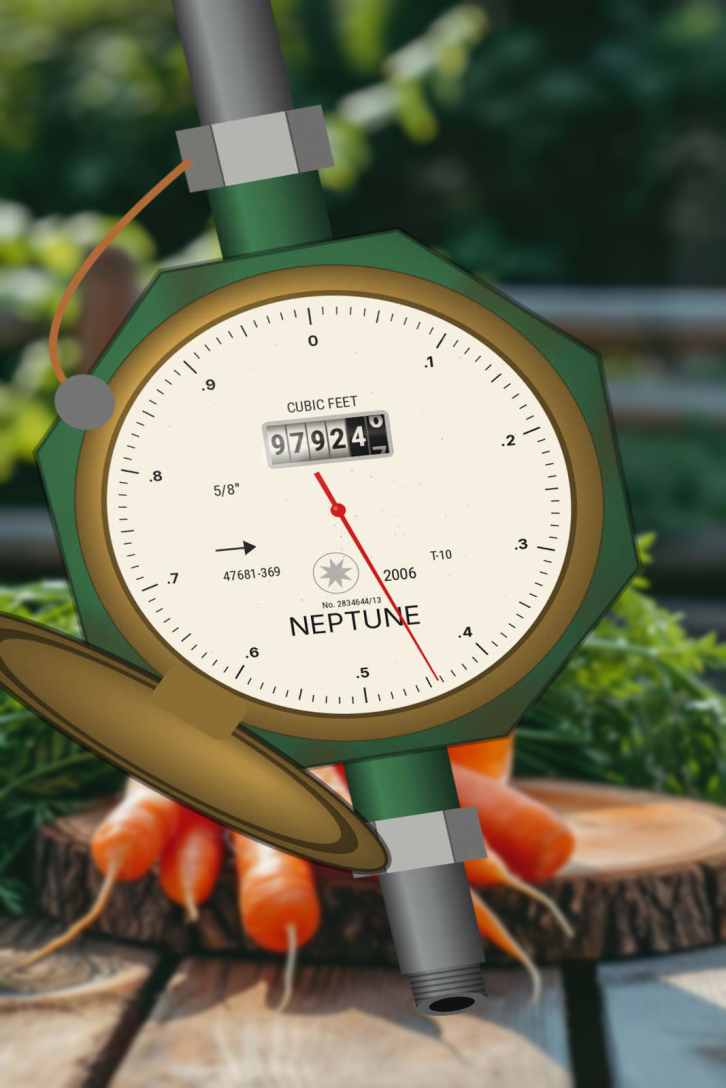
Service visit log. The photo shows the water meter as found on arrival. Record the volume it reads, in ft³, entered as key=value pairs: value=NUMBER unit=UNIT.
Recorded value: value=979246.44 unit=ft³
